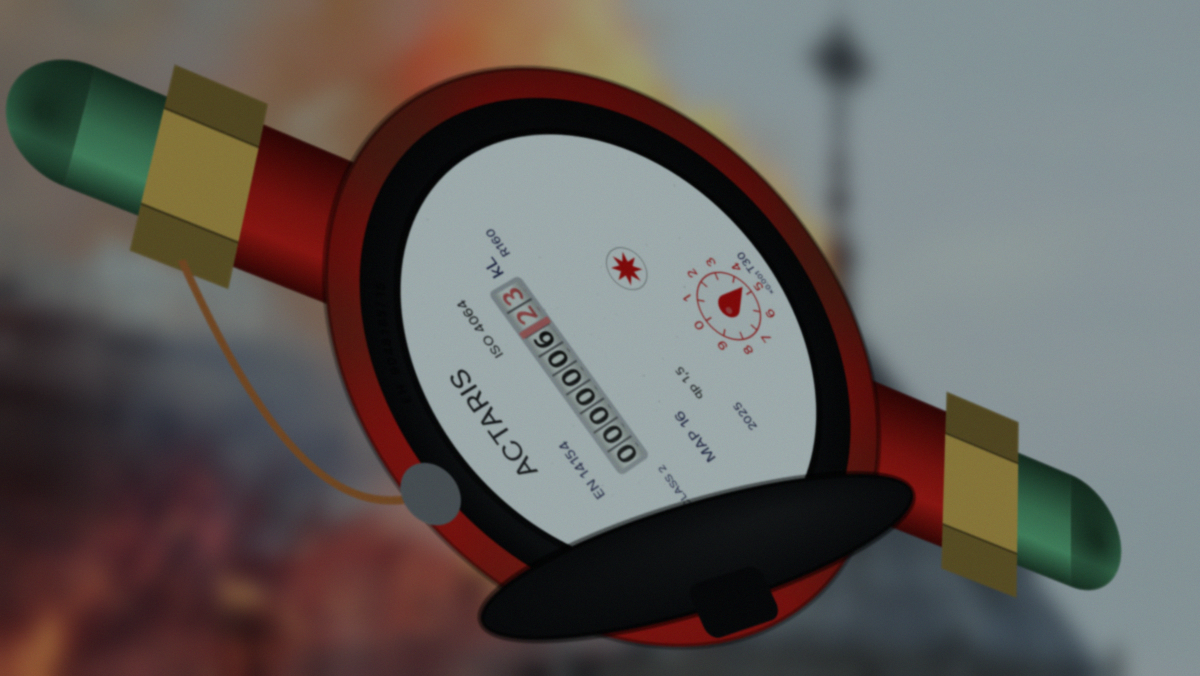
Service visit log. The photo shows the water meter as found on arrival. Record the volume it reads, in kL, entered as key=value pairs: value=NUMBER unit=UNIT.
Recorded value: value=6.234 unit=kL
